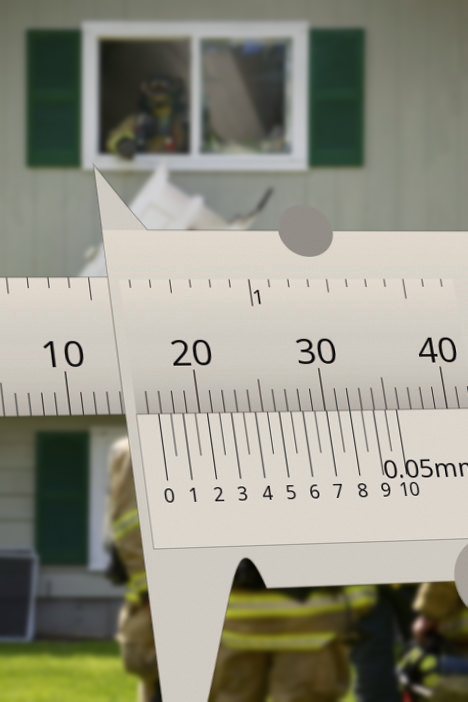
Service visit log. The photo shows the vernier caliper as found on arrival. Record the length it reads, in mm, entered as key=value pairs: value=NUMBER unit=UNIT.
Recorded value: value=16.8 unit=mm
